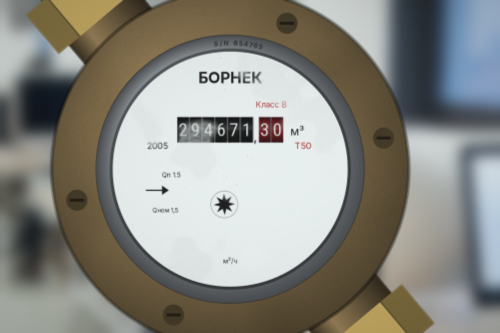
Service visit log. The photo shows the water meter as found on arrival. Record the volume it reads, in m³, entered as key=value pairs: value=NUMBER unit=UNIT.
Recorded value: value=294671.30 unit=m³
